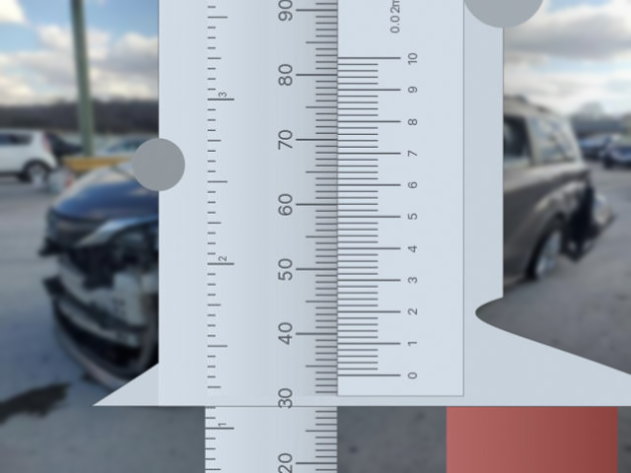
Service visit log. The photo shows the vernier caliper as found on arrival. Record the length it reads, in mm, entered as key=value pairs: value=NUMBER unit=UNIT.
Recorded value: value=33.6 unit=mm
